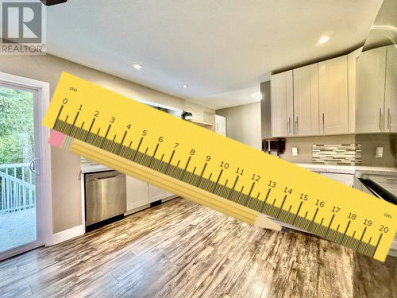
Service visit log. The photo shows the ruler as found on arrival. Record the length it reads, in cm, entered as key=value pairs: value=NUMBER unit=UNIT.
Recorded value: value=15 unit=cm
